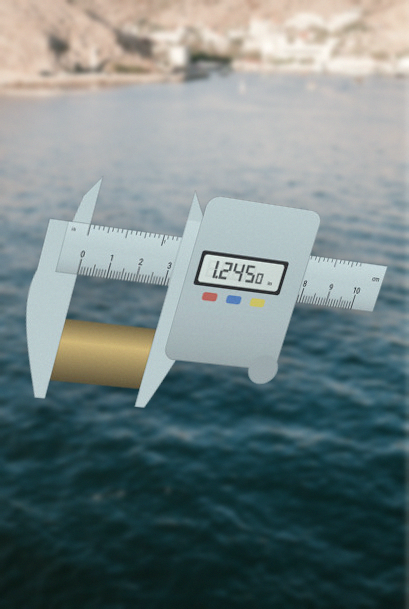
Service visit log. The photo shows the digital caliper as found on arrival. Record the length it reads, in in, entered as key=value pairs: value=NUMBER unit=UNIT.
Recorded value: value=1.2450 unit=in
